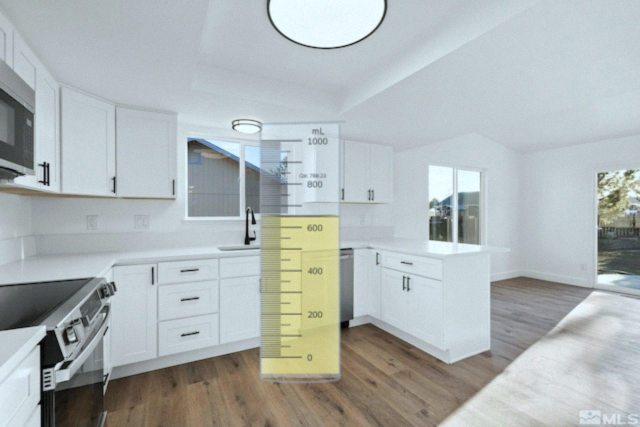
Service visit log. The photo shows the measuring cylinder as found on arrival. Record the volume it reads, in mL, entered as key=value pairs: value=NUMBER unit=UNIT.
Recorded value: value=650 unit=mL
